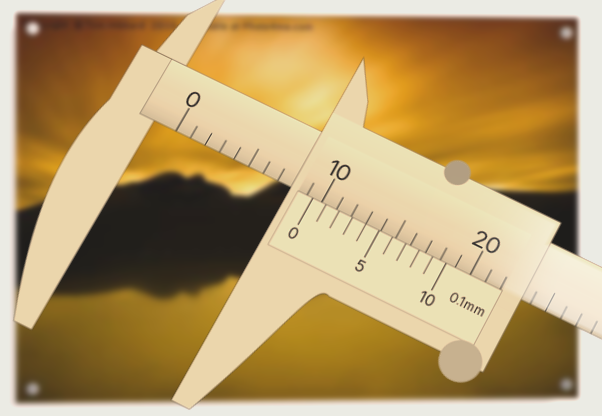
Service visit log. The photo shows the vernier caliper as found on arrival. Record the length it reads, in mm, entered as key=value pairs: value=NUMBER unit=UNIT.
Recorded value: value=9.4 unit=mm
